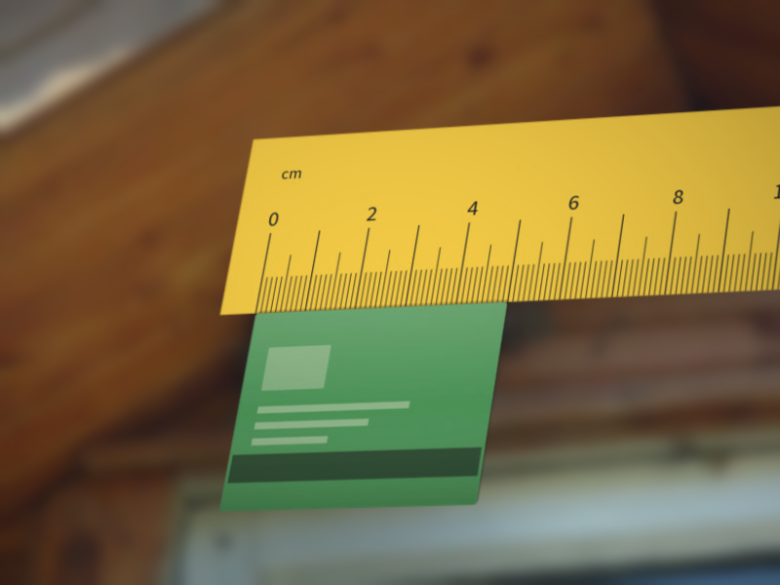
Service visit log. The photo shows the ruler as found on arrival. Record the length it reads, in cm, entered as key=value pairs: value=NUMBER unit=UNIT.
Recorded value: value=5 unit=cm
